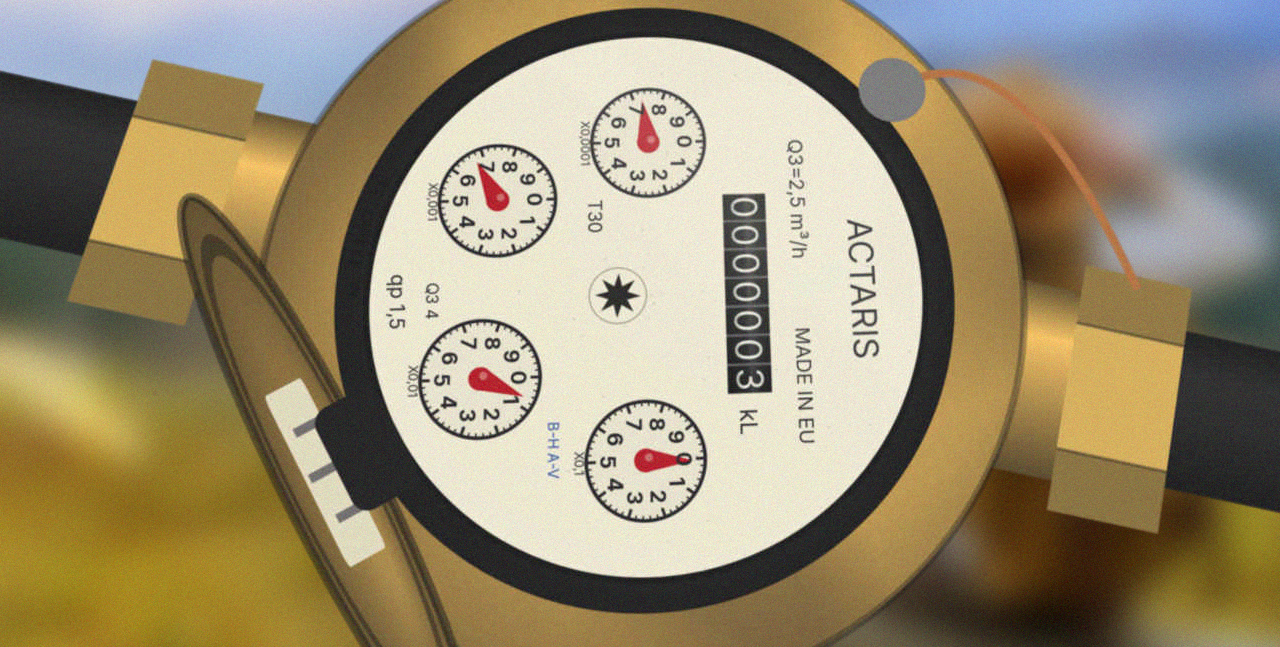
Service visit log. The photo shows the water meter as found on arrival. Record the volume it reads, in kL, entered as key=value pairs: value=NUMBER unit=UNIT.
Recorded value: value=3.0067 unit=kL
